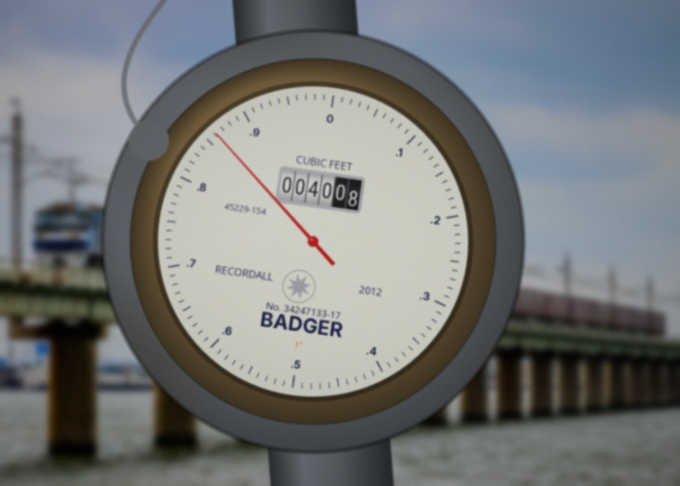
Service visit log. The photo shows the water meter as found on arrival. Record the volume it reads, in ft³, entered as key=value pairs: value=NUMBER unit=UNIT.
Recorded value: value=4007.86 unit=ft³
